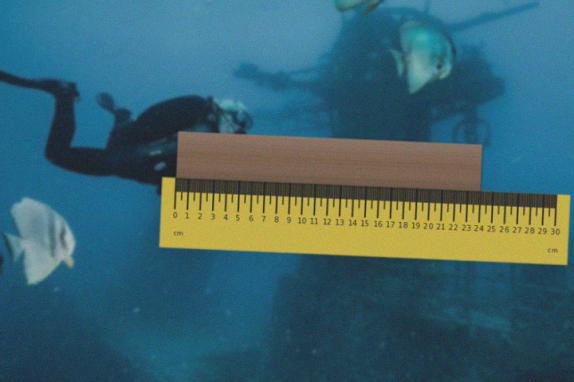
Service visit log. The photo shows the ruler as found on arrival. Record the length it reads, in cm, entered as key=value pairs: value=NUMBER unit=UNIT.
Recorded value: value=24 unit=cm
